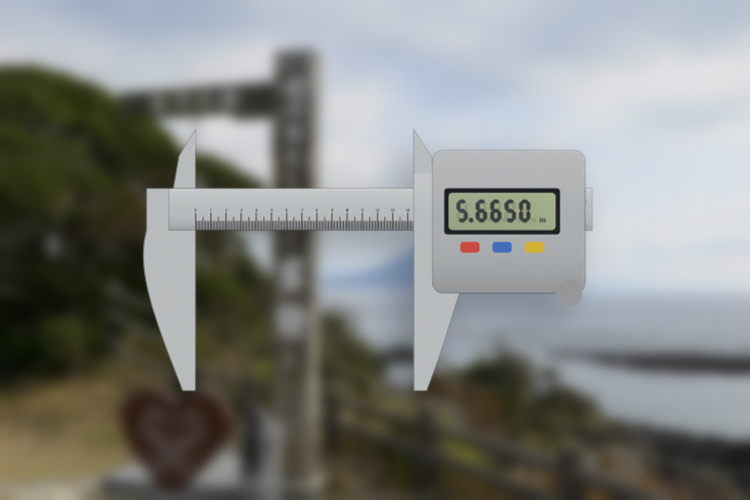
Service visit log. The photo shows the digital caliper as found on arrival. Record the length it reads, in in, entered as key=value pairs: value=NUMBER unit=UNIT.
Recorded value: value=5.6650 unit=in
